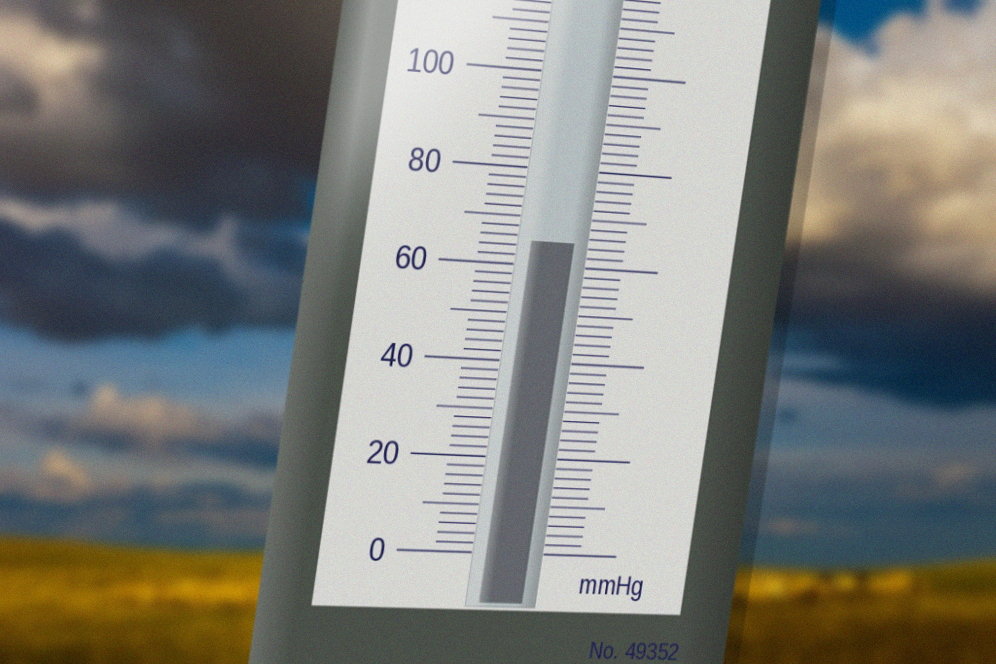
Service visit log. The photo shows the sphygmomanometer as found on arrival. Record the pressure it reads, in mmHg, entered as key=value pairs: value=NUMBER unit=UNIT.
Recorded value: value=65 unit=mmHg
